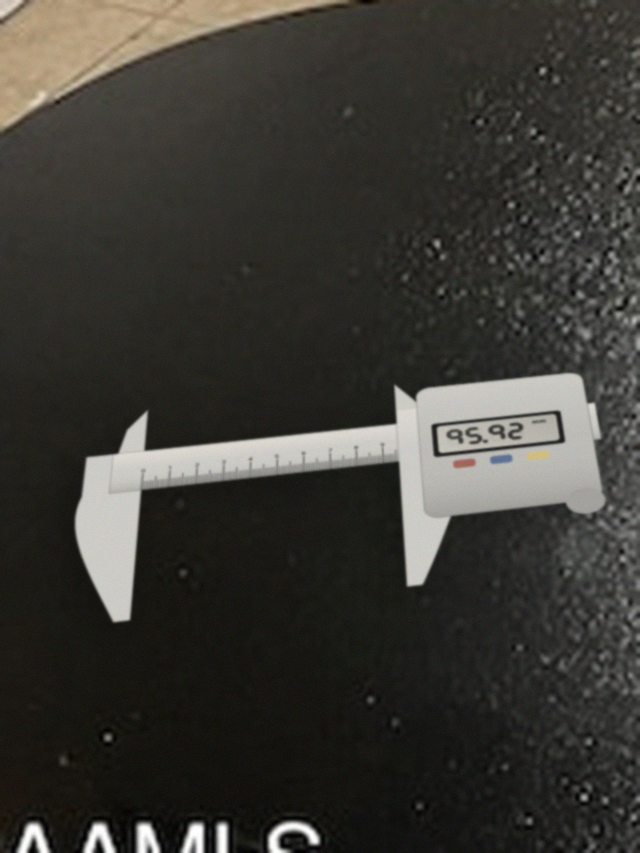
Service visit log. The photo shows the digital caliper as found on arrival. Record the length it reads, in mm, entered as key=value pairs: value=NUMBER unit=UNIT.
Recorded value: value=95.92 unit=mm
